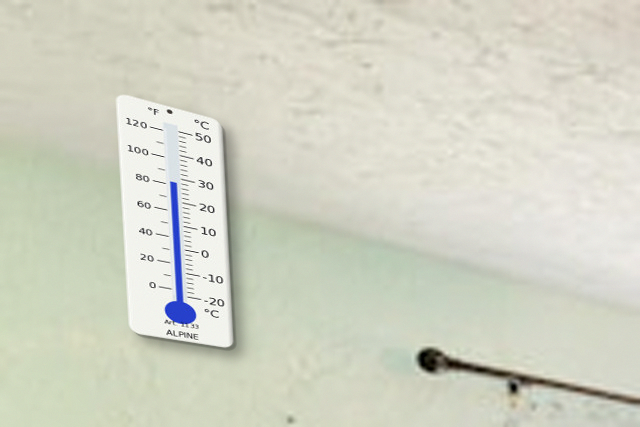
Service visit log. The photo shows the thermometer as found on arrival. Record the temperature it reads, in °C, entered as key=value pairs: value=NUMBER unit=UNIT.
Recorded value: value=28 unit=°C
